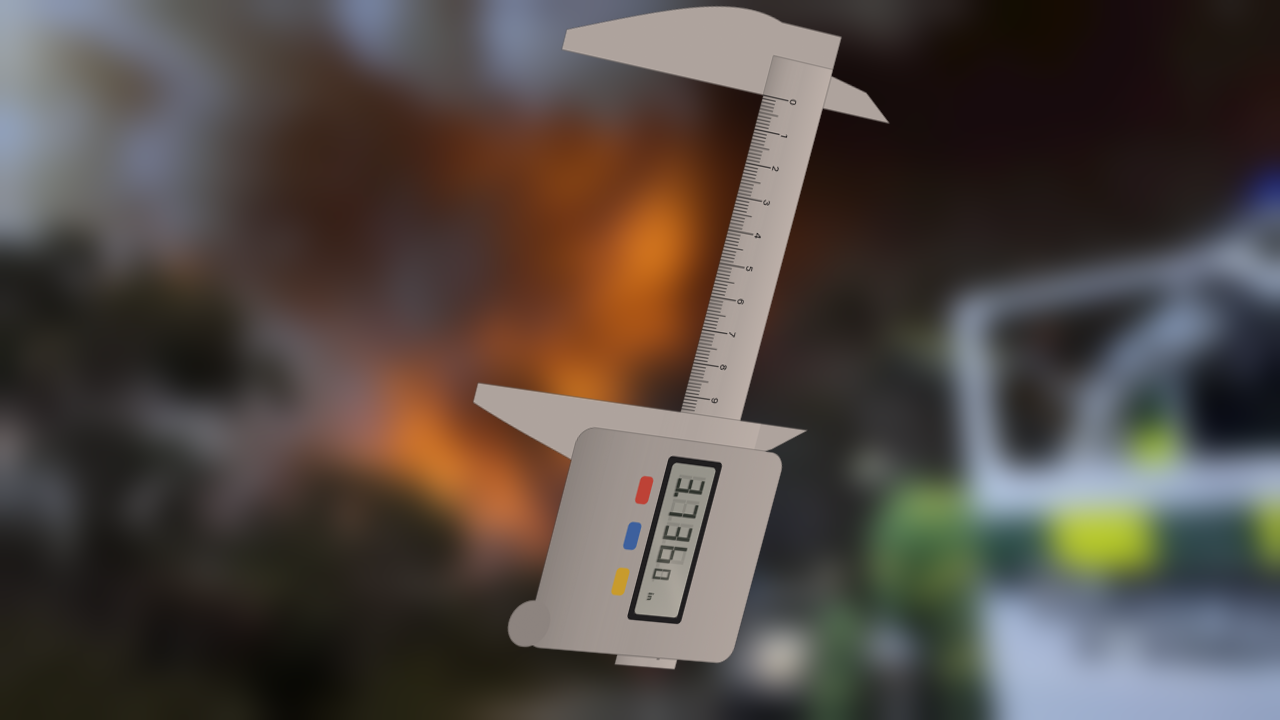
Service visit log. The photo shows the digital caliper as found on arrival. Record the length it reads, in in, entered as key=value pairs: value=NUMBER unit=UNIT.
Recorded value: value=3.7360 unit=in
